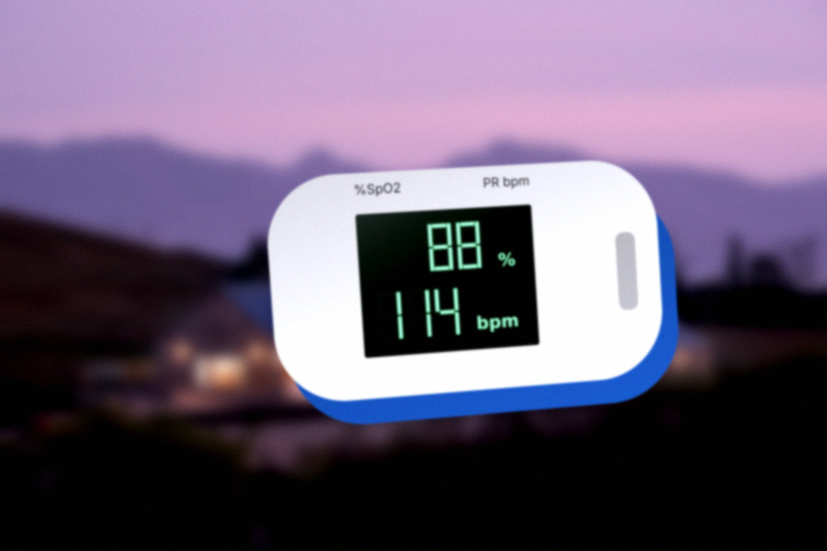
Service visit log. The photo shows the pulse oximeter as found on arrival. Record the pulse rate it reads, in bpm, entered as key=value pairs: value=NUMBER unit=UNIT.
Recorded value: value=114 unit=bpm
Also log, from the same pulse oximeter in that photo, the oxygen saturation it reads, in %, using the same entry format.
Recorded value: value=88 unit=%
